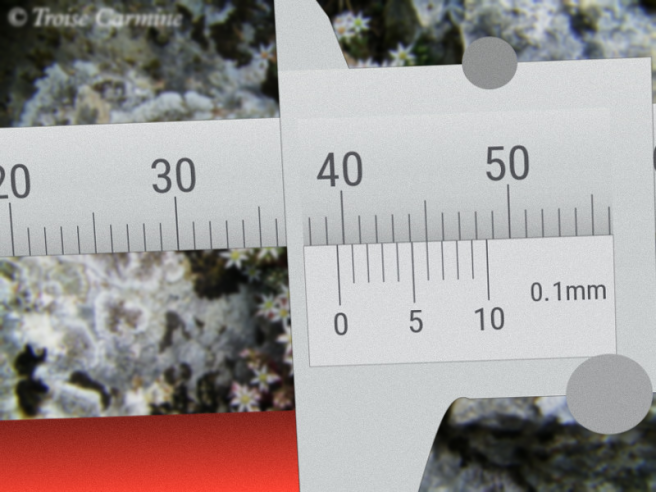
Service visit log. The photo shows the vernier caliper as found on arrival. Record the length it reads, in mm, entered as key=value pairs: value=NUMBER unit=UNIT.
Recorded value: value=39.6 unit=mm
